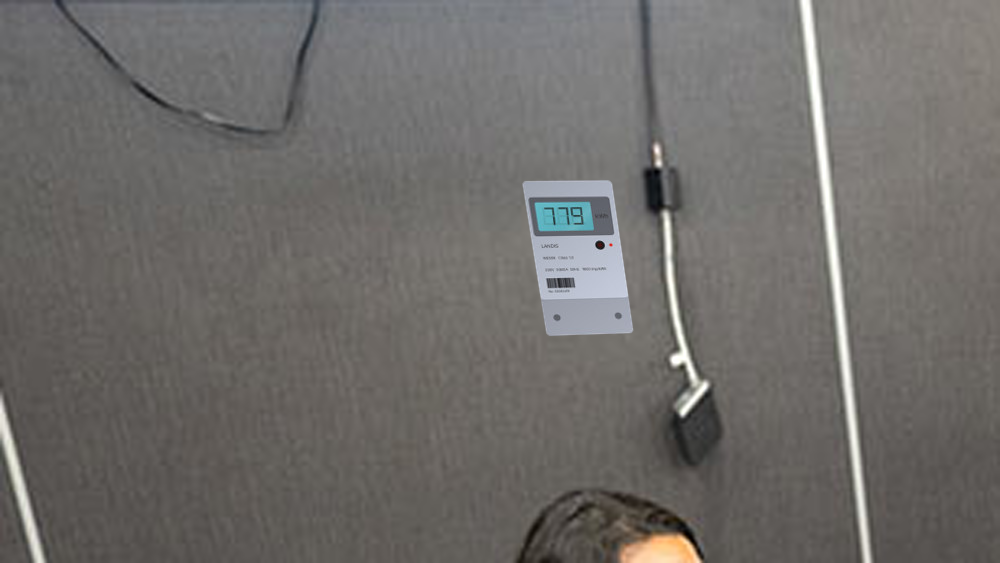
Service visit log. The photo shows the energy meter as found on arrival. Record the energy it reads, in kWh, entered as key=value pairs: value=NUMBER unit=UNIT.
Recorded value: value=779 unit=kWh
